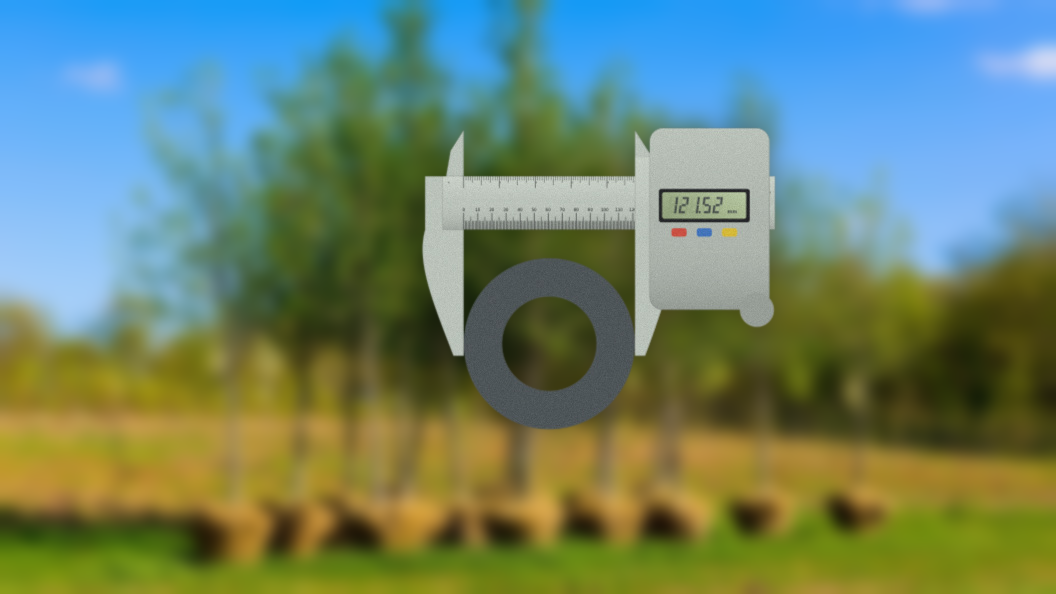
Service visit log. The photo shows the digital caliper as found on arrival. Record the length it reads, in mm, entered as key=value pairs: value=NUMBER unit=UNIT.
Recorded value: value=121.52 unit=mm
